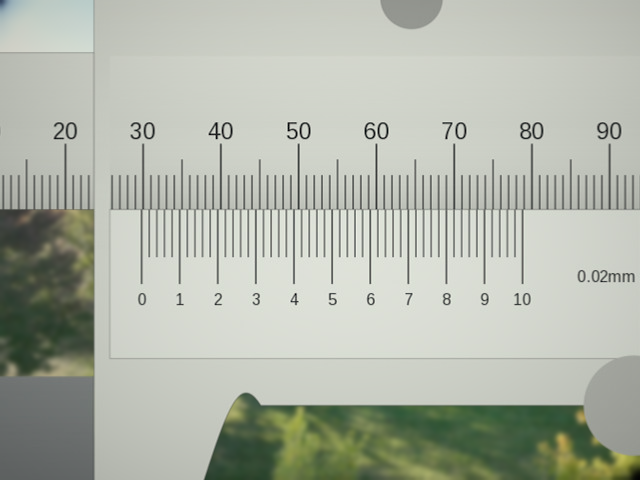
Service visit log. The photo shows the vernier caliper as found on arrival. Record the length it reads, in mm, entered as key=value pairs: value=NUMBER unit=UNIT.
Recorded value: value=29.8 unit=mm
